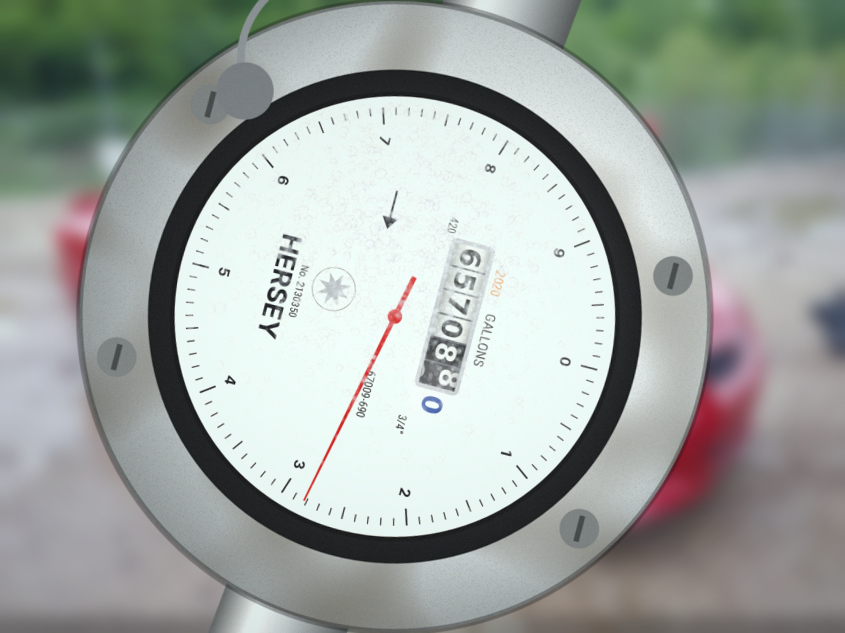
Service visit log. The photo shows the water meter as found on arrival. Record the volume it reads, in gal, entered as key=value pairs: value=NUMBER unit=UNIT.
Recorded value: value=6570882.8 unit=gal
